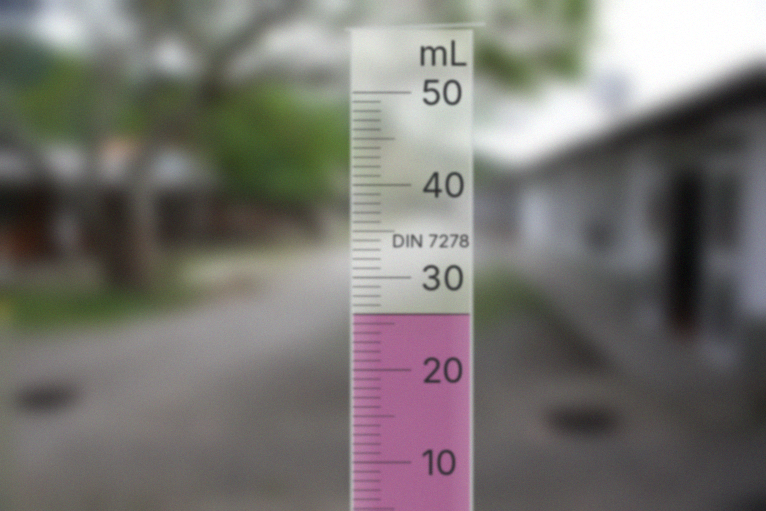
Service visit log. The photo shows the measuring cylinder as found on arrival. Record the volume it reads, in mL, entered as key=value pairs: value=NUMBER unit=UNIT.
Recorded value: value=26 unit=mL
